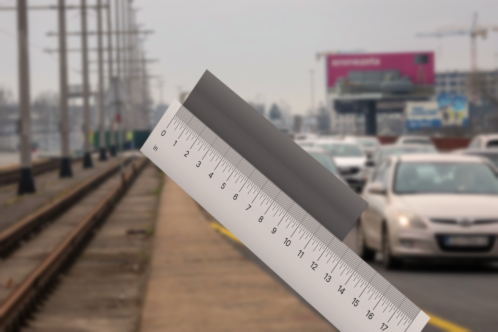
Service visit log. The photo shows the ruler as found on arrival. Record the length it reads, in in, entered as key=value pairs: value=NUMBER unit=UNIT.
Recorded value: value=12.5 unit=in
